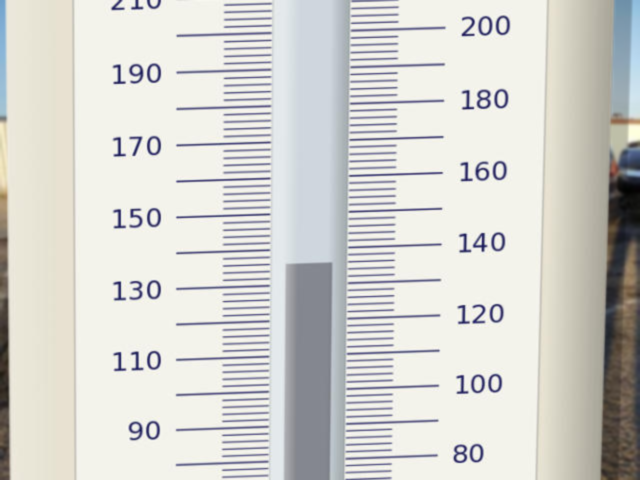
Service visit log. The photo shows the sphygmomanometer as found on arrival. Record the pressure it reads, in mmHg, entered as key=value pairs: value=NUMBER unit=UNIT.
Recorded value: value=136 unit=mmHg
